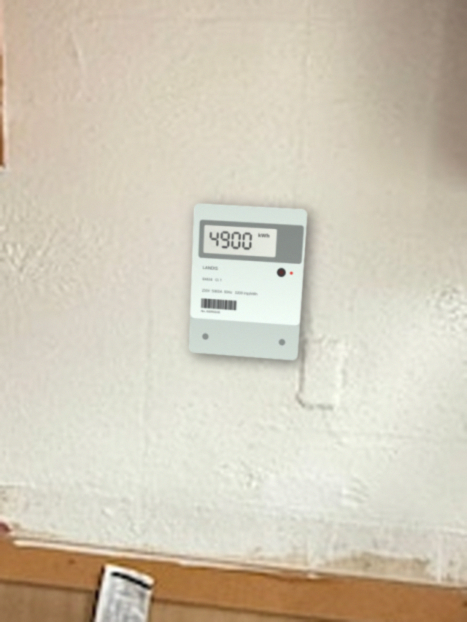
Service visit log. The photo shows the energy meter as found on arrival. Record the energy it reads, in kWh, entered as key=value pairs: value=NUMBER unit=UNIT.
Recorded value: value=4900 unit=kWh
